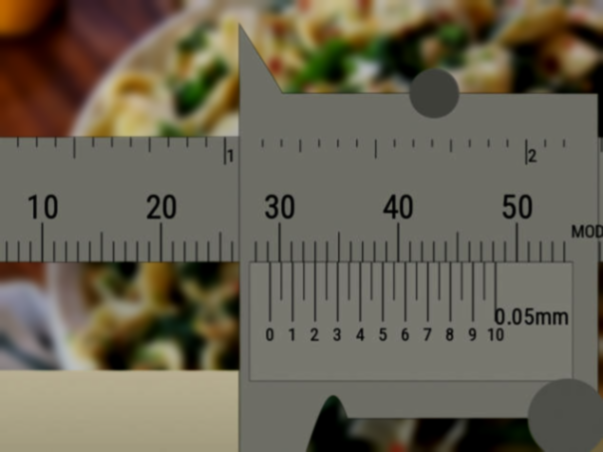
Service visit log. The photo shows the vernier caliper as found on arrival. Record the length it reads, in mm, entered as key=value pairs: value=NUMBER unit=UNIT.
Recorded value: value=29.2 unit=mm
